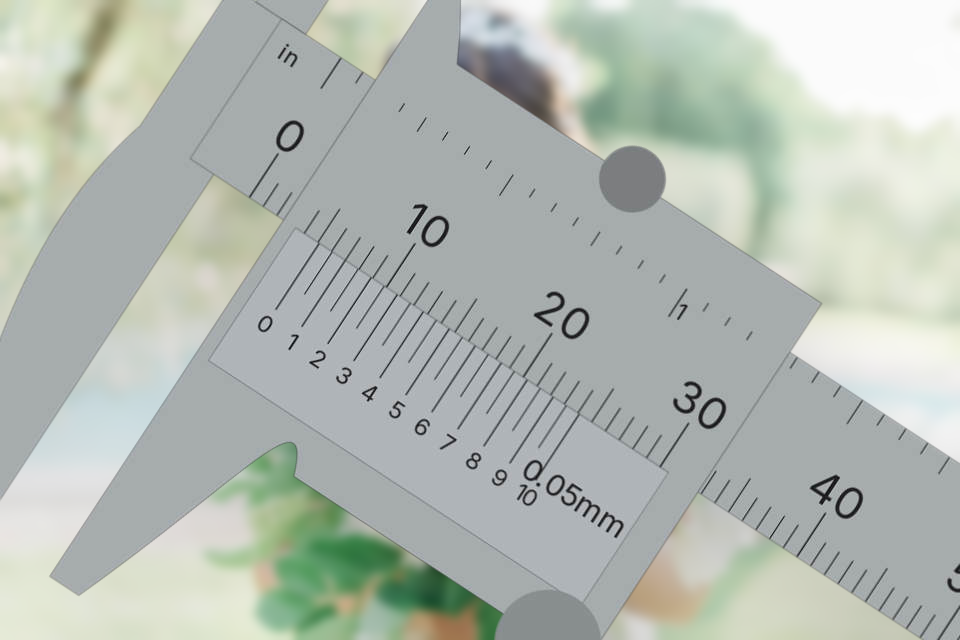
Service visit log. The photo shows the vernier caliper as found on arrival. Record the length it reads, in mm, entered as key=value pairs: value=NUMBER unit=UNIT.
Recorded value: value=5.1 unit=mm
